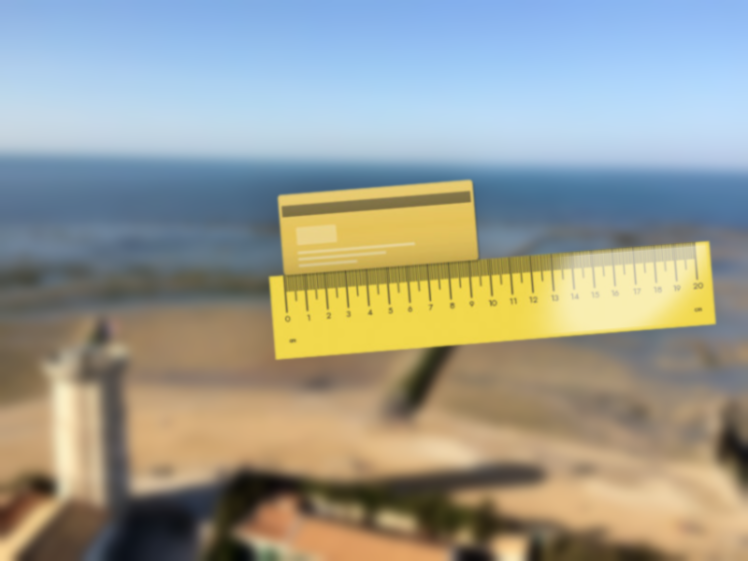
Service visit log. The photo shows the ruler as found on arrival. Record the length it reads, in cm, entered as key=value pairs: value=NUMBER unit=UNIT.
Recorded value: value=9.5 unit=cm
